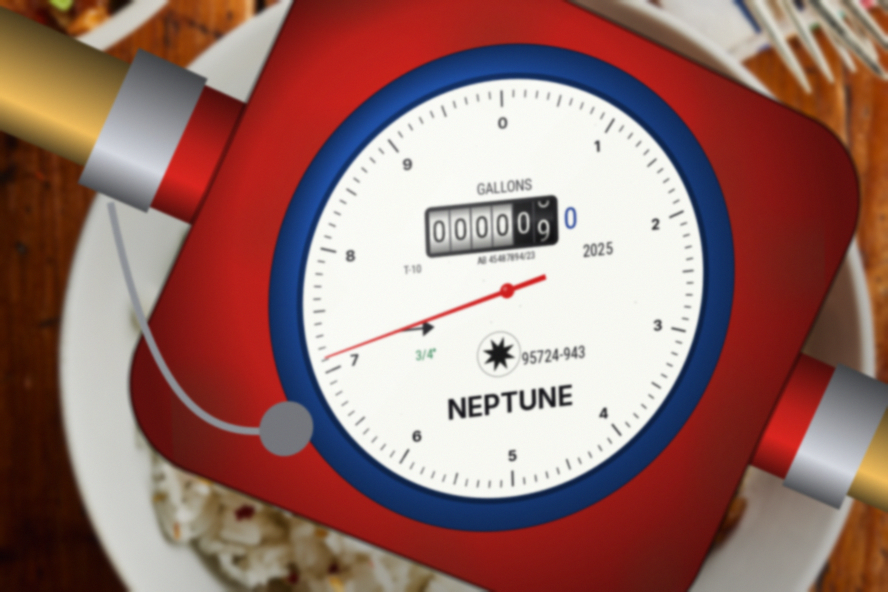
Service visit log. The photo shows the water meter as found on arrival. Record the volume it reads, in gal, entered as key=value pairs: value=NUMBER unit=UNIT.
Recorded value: value=87.1 unit=gal
